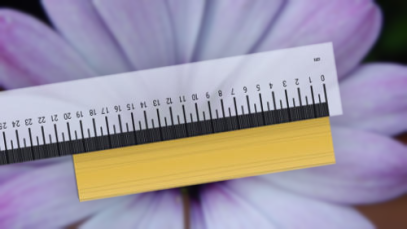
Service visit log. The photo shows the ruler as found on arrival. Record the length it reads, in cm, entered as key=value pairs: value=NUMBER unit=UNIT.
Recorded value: value=20 unit=cm
